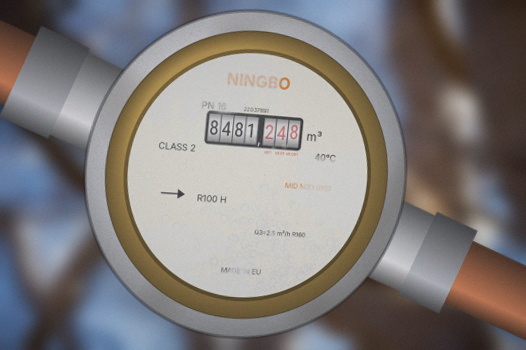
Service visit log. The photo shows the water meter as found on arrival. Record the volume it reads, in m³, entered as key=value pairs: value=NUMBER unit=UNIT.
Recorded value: value=8481.248 unit=m³
